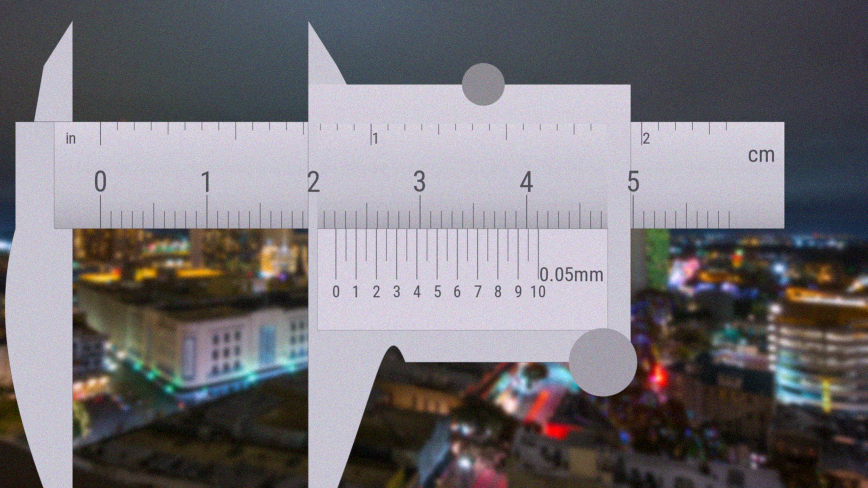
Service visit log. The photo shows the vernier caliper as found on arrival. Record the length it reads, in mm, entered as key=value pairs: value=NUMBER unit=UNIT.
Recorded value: value=22.1 unit=mm
